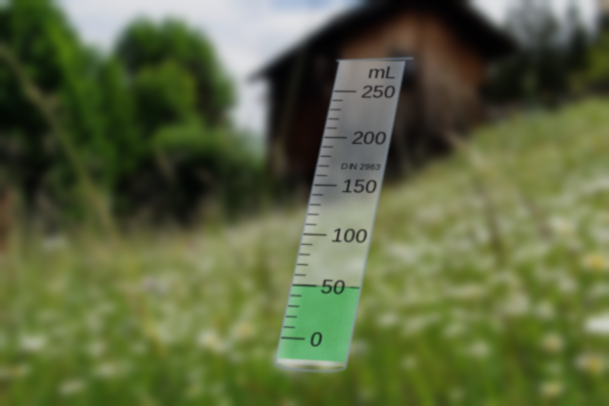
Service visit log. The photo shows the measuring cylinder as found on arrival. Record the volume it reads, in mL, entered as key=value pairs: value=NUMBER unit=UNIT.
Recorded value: value=50 unit=mL
